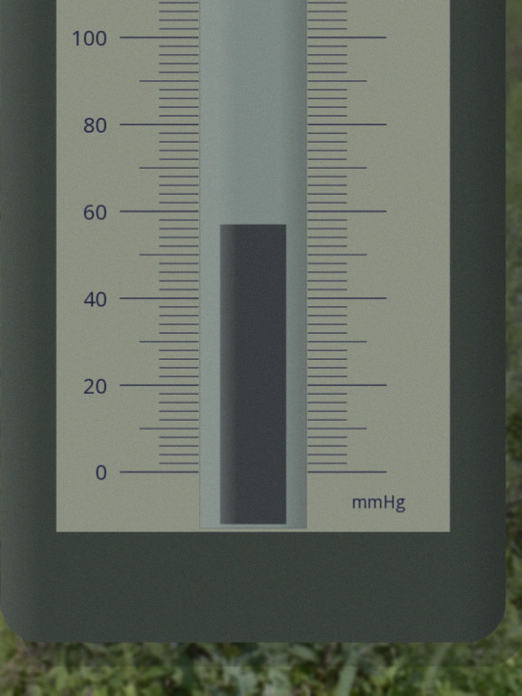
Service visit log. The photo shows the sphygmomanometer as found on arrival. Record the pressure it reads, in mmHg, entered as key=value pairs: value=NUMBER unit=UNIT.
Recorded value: value=57 unit=mmHg
